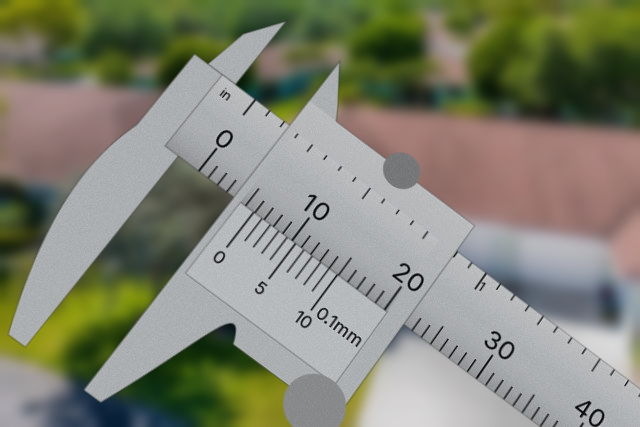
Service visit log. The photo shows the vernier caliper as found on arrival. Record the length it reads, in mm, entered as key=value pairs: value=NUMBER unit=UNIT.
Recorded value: value=5.9 unit=mm
